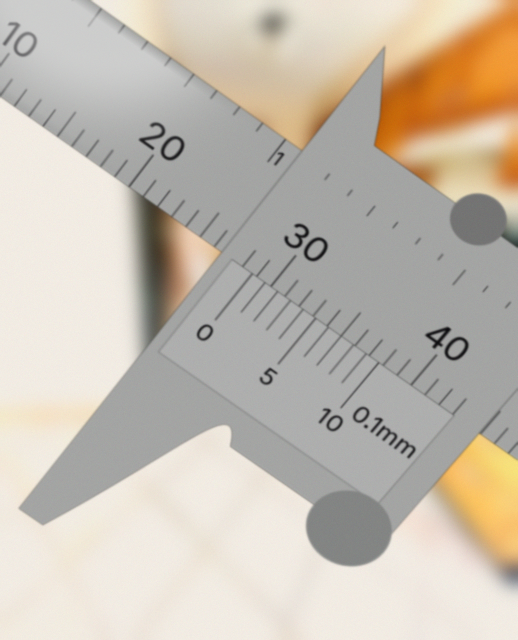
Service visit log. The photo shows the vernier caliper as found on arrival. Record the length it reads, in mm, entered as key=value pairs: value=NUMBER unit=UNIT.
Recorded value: value=28.7 unit=mm
